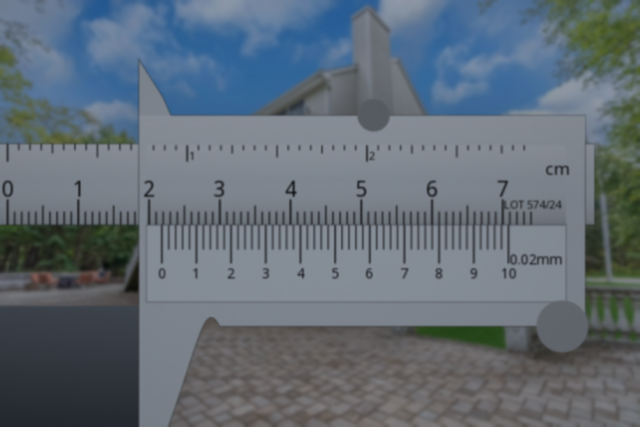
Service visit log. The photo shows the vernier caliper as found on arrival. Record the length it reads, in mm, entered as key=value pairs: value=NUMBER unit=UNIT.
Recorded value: value=21.8 unit=mm
